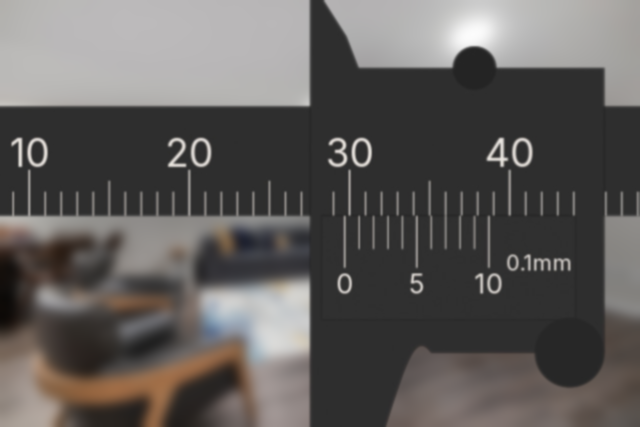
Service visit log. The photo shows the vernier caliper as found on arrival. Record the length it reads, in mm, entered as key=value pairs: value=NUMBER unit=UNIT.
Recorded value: value=29.7 unit=mm
